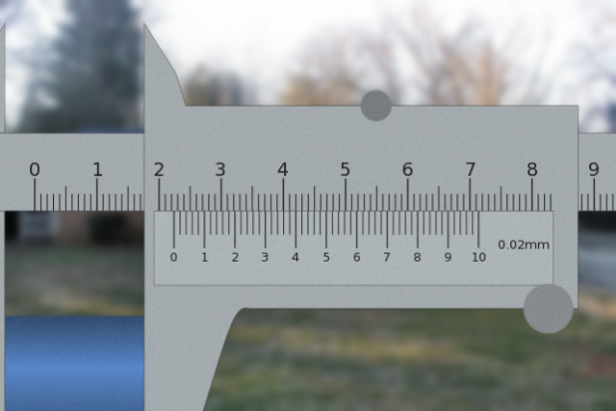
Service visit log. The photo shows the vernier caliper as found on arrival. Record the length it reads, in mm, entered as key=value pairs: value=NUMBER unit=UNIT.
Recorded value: value=22.4 unit=mm
